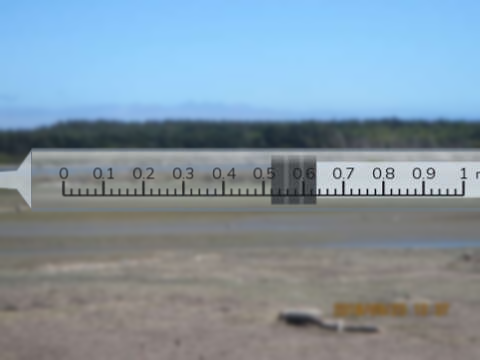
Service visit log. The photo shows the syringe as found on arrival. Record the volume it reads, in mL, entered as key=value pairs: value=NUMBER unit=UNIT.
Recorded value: value=0.52 unit=mL
